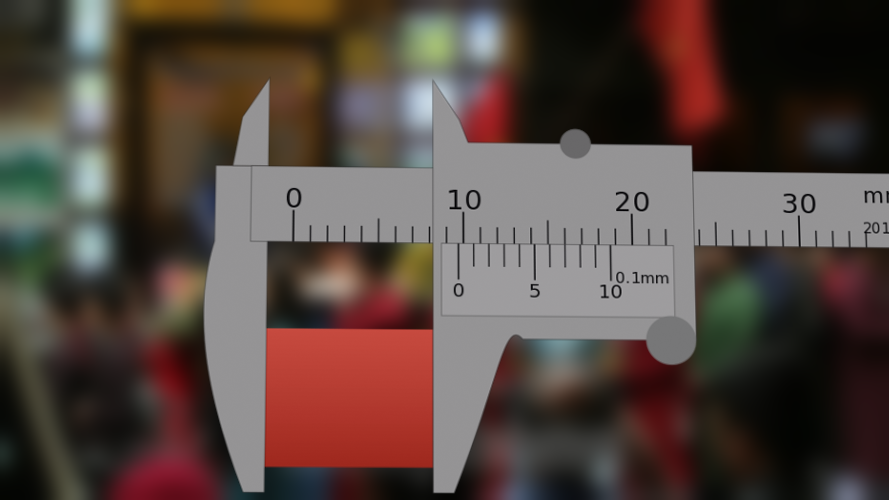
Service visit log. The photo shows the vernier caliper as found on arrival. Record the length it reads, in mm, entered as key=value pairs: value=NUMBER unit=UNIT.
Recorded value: value=9.7 unit=mm
